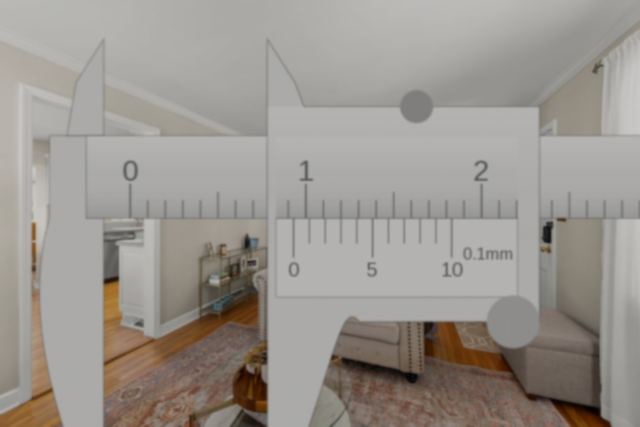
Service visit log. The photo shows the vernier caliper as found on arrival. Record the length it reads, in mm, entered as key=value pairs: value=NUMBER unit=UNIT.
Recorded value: value=9.3 unit=mm
